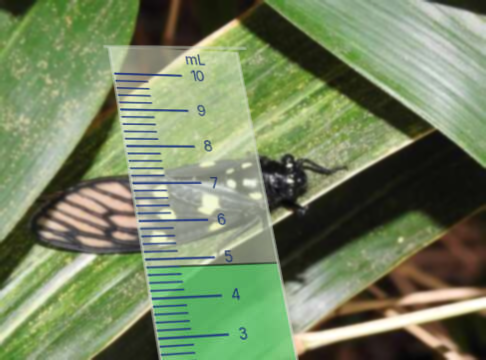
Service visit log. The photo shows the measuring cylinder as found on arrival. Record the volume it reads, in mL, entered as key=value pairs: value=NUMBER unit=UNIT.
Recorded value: value=4.8 unit=mL
